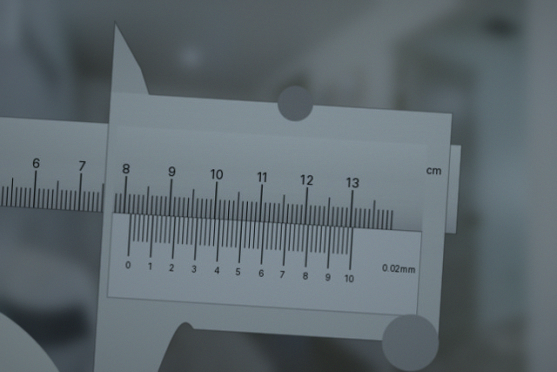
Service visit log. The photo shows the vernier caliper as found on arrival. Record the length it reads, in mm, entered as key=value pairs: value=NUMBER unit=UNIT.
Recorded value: value=81.5 unit=mm
